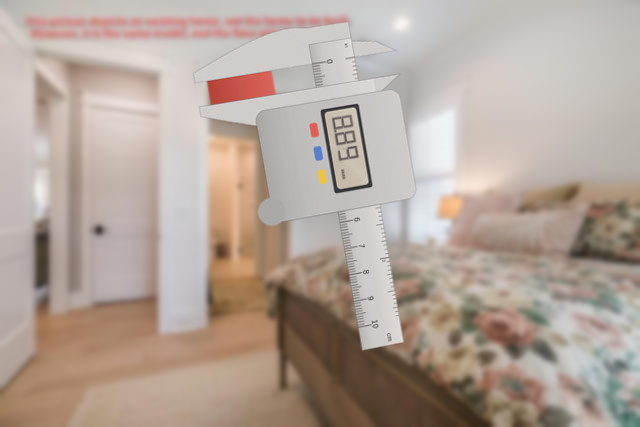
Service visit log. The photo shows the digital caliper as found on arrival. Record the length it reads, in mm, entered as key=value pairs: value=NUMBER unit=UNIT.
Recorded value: value=8.89 unit=mm
